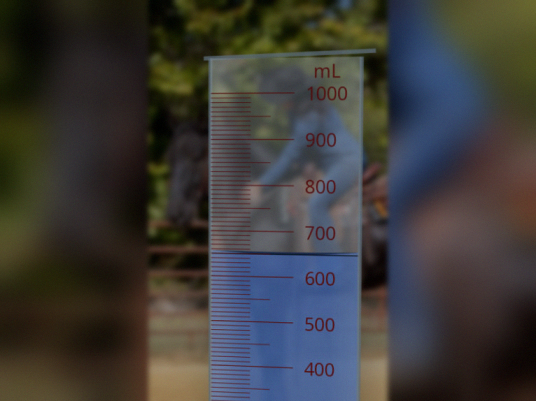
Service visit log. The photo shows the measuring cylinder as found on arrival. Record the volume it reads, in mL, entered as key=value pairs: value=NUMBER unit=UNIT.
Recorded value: value=650 unit=mL
